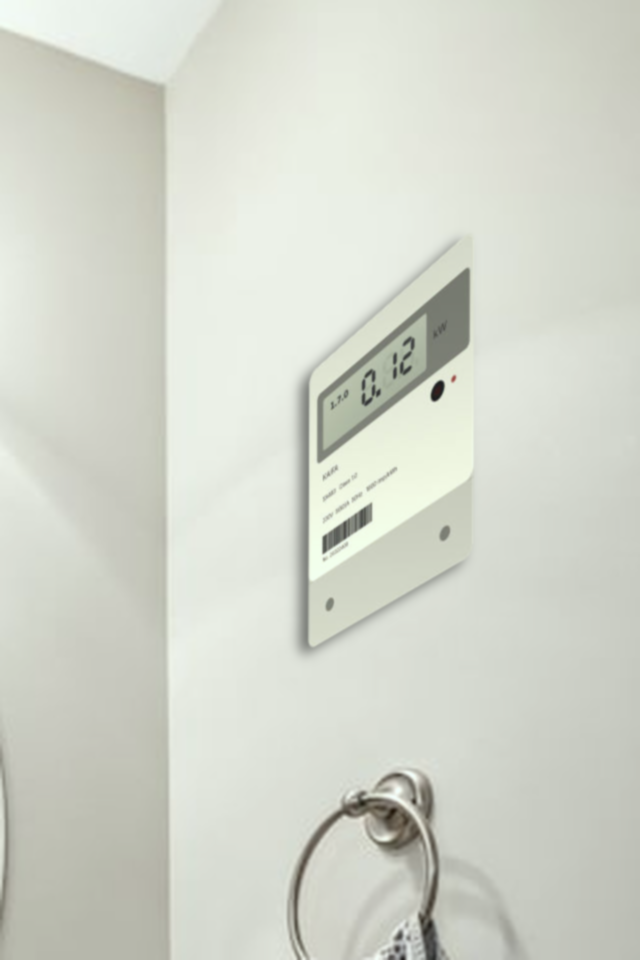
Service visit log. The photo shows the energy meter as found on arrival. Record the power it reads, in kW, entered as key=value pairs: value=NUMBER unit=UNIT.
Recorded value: value=0.12 unit=kW
